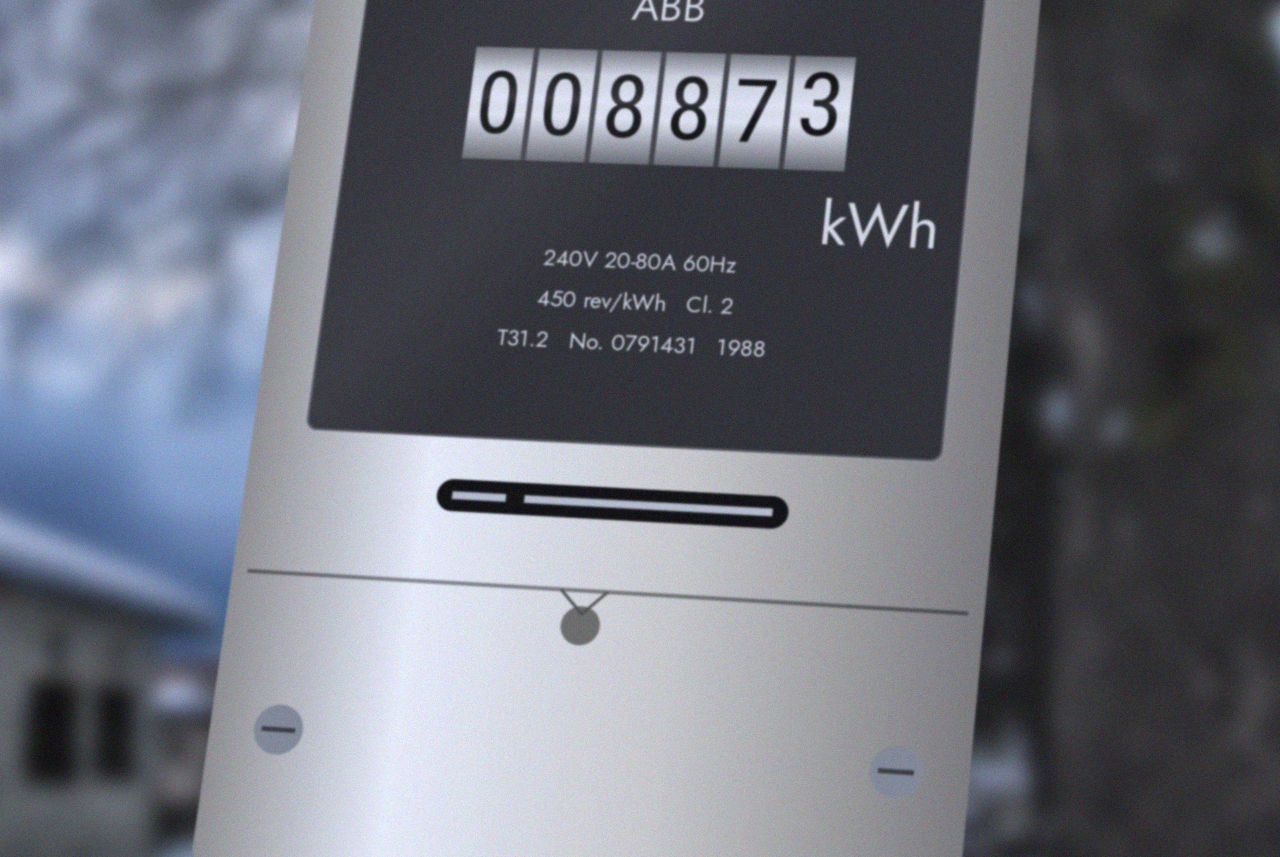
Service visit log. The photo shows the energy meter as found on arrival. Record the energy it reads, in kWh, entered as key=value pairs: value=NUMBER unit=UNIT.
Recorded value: value=8873 unit=kWh
